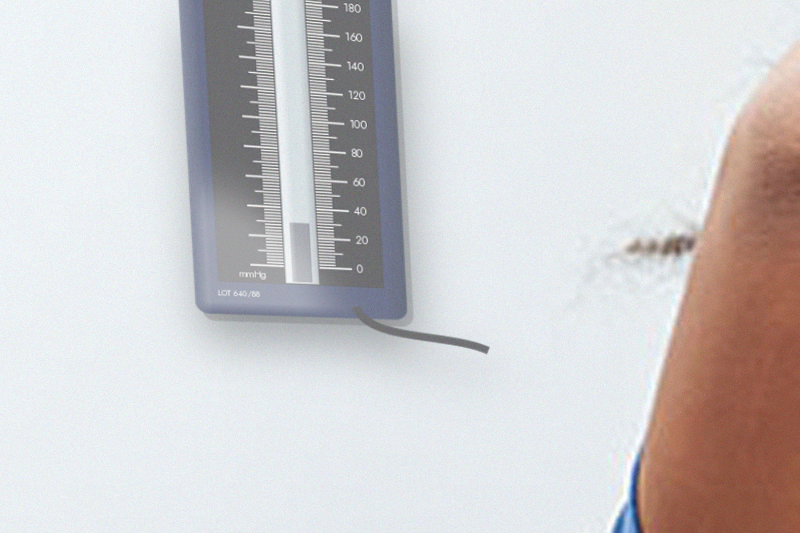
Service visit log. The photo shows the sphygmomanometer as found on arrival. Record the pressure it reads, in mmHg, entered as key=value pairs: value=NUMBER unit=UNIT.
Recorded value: value=30 unit=mmHg
